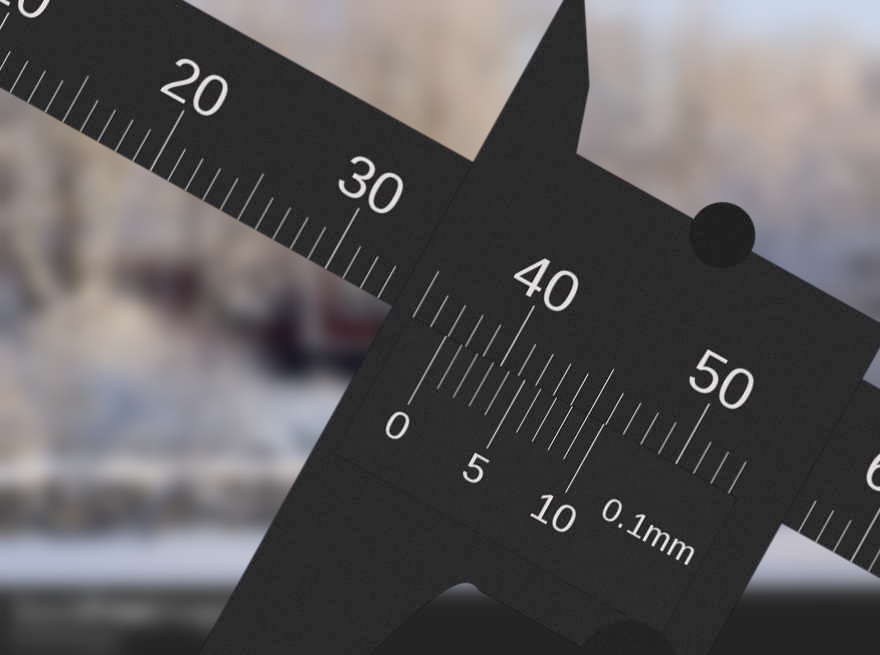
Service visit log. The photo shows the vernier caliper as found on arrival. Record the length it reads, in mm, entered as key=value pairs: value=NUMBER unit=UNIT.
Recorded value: value=36.9 unit=mm
